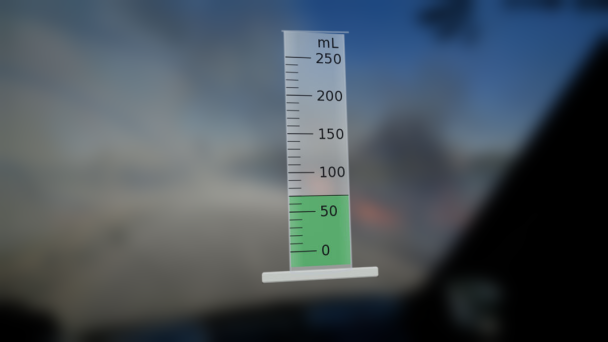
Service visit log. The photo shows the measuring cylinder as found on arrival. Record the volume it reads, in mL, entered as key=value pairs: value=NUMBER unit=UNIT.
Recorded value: value=70 unit=mL
